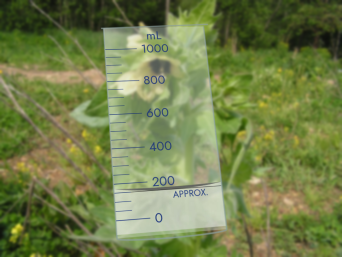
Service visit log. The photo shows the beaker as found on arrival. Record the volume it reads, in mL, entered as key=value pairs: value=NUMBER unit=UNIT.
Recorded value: value=150 unit=mL
